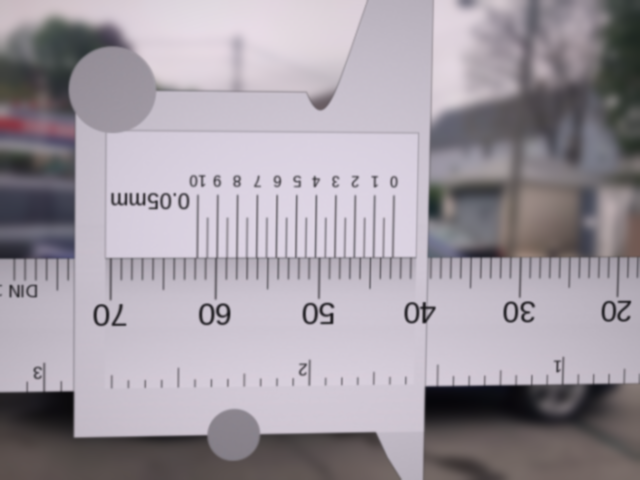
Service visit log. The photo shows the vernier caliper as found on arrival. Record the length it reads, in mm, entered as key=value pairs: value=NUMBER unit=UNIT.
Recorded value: value=42.8 unit=mm
